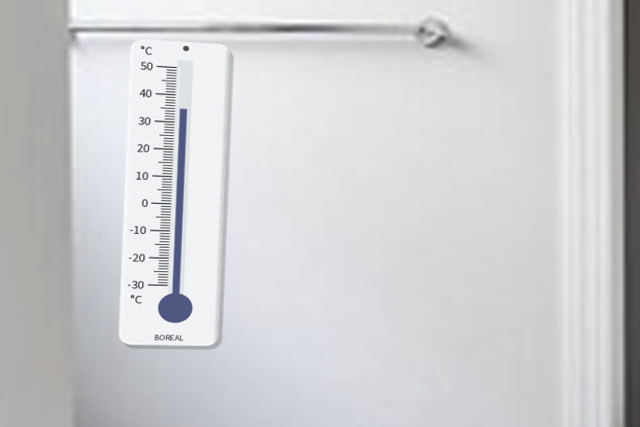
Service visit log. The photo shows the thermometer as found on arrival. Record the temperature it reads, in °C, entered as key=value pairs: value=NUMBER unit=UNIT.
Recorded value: value=35 unit=°C
